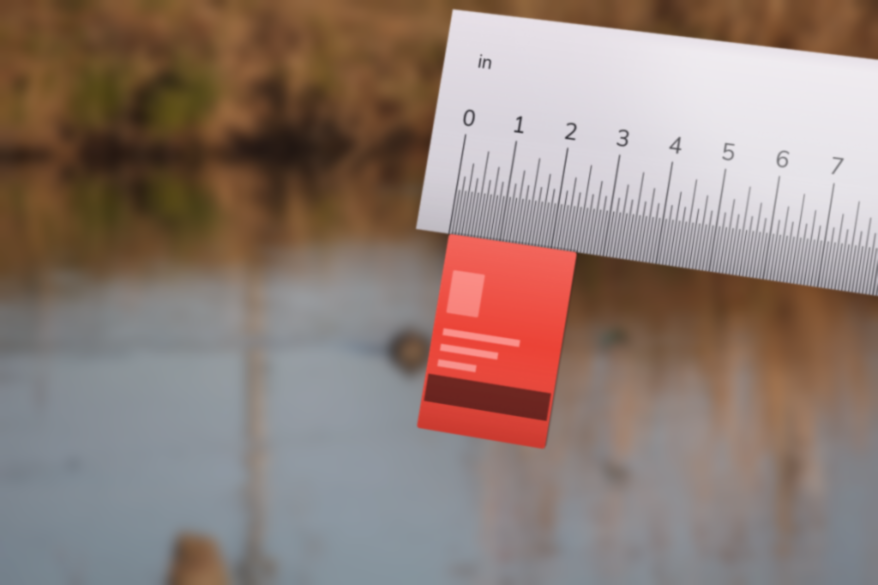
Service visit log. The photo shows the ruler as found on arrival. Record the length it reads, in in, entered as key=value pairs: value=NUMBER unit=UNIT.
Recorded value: value=2.5 unit=in
